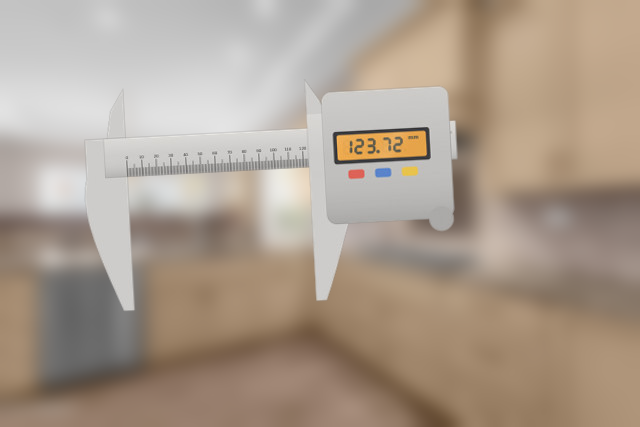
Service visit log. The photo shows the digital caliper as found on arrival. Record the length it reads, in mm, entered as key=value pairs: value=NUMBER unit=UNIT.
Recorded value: value=123.72 unit=mm
